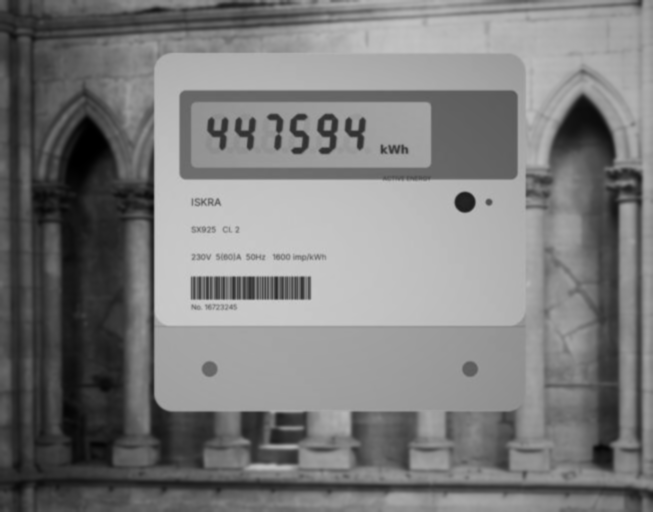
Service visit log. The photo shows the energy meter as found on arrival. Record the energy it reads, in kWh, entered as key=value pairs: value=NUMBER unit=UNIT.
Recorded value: value=447594 unit=kWh
